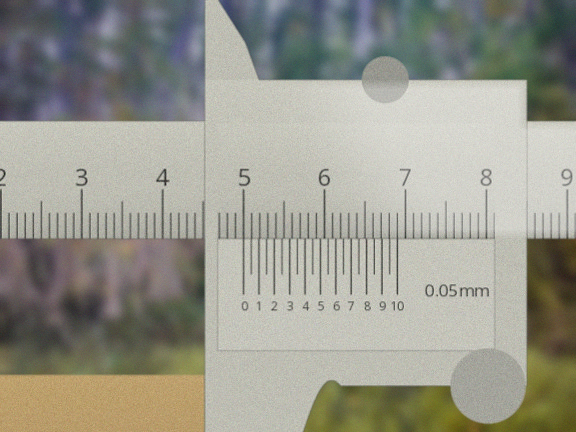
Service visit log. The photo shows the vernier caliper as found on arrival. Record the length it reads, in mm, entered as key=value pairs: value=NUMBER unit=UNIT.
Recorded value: value=50.0 unit=mm
